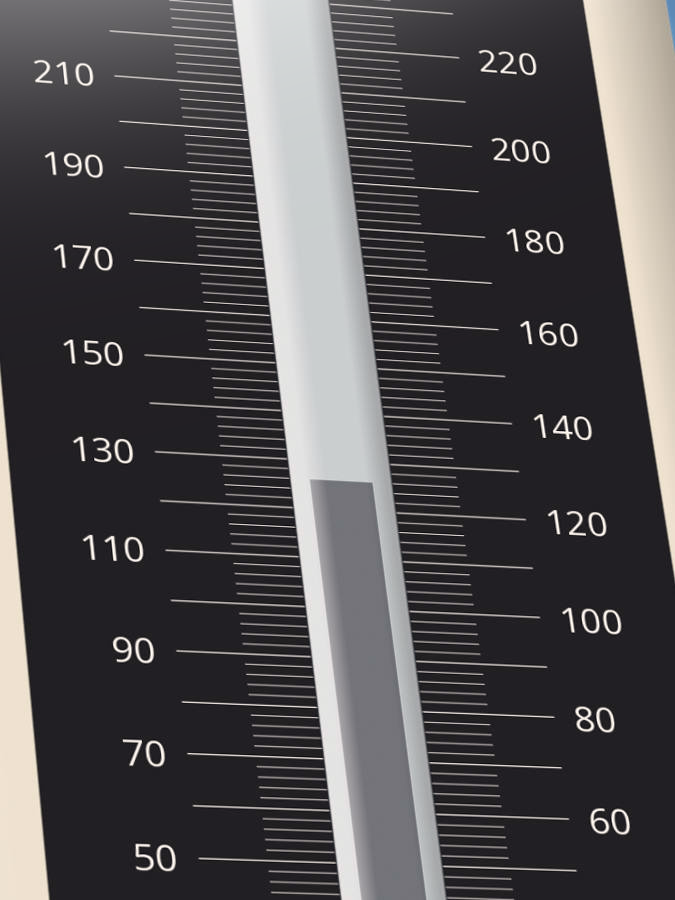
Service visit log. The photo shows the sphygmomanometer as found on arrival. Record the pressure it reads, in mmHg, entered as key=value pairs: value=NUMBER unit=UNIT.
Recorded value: value=126 unit=mmHg
